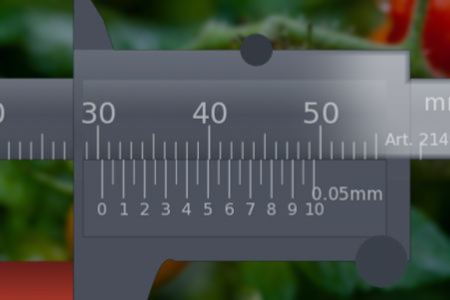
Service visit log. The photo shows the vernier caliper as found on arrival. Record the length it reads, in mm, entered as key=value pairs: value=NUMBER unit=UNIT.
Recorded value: value=30.4 unit=mm
